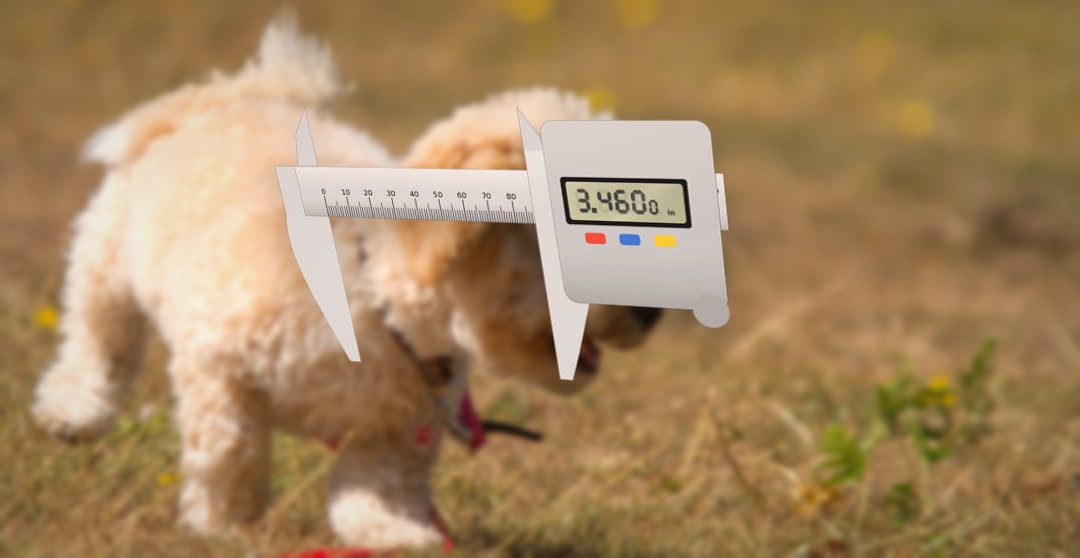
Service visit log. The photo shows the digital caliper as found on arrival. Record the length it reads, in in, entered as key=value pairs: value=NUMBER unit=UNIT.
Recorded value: value=3.4600 unit=in
